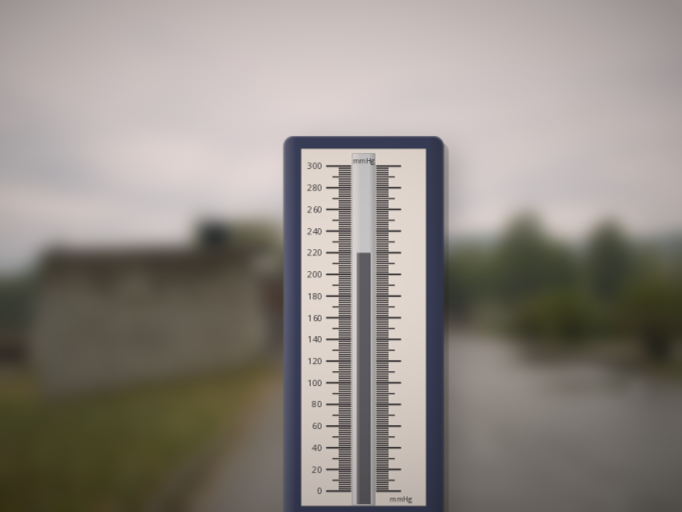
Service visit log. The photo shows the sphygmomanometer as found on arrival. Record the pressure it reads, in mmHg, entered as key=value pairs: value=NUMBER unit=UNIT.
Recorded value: value=220 unit=mmHg
